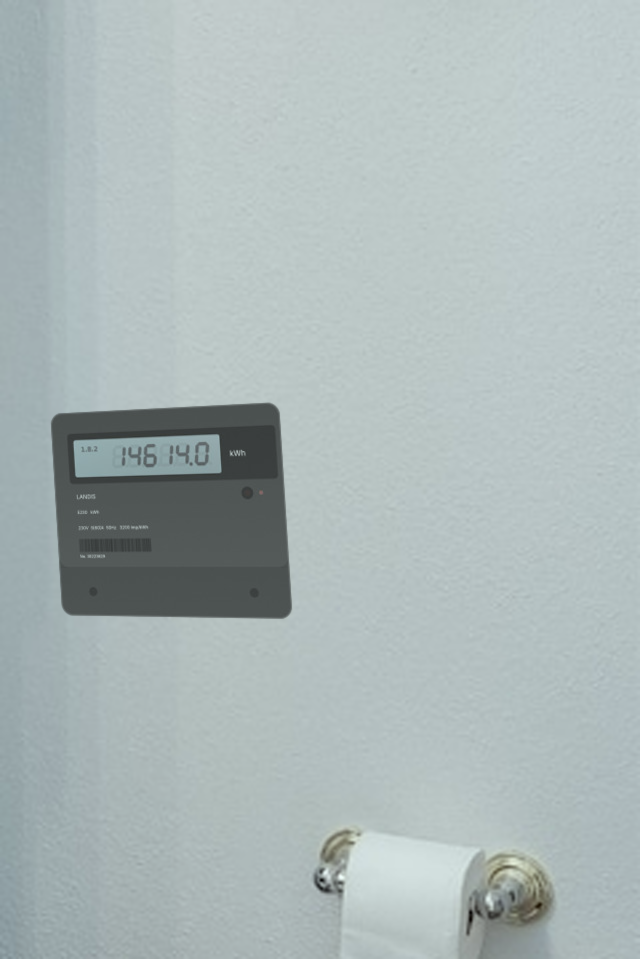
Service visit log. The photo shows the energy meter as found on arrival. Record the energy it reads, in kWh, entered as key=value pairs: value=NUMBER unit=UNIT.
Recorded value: value=14614.0 unit=kWh
